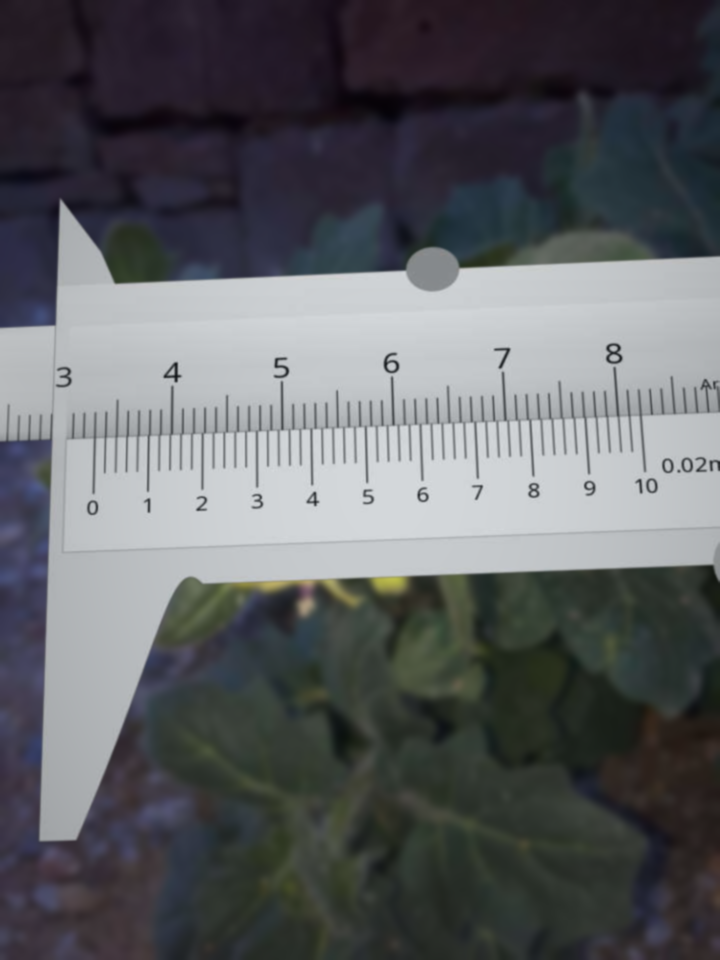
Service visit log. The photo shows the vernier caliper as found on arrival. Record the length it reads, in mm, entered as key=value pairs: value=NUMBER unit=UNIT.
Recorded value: value=33.0 unit=mm
